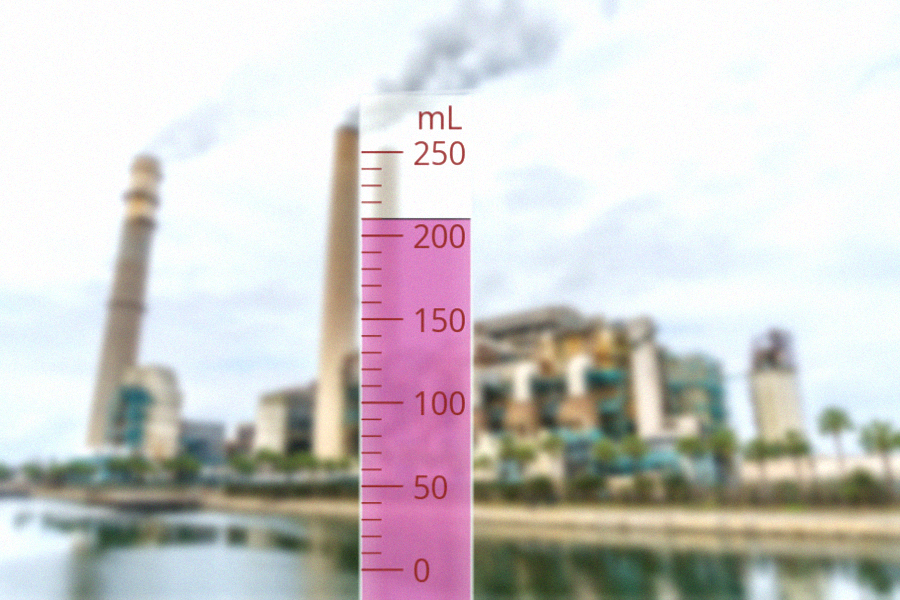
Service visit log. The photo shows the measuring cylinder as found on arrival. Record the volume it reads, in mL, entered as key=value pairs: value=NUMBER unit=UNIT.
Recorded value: value=210 unit=mL
